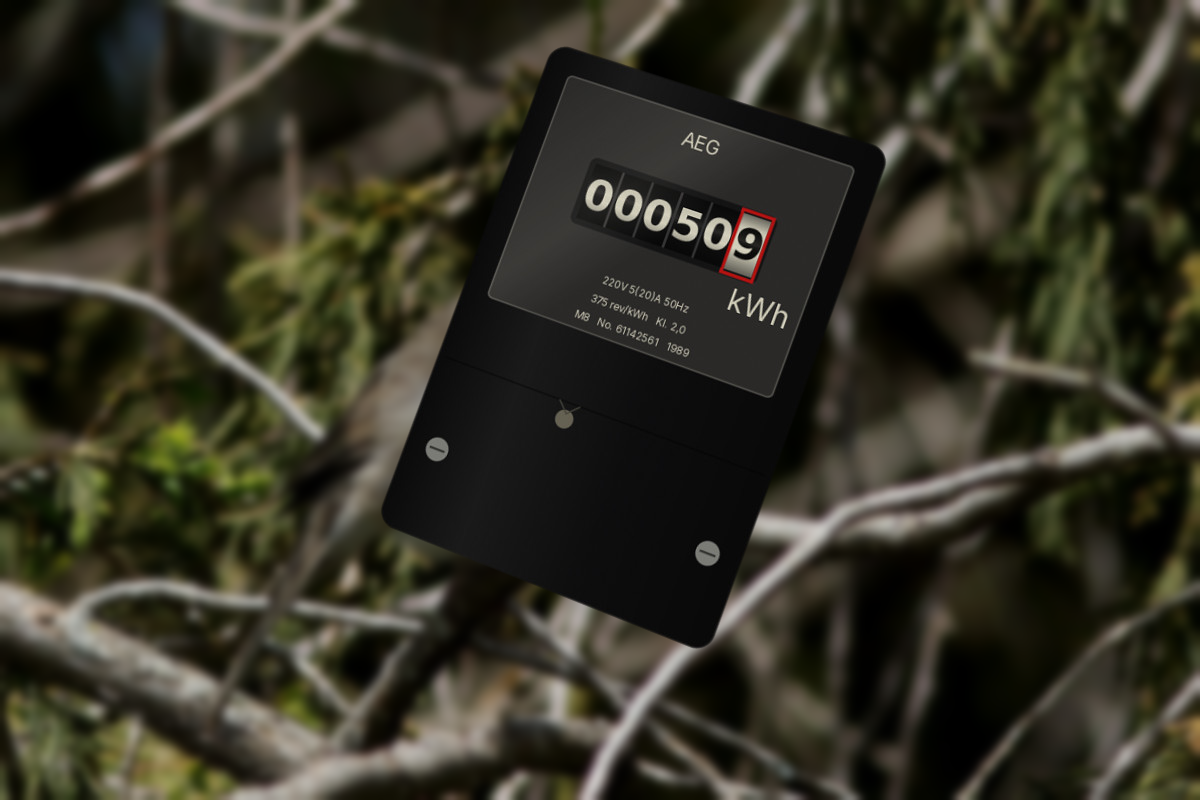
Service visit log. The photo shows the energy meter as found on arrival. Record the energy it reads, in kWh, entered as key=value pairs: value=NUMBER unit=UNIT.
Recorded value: value=50.9 unit=kWh
